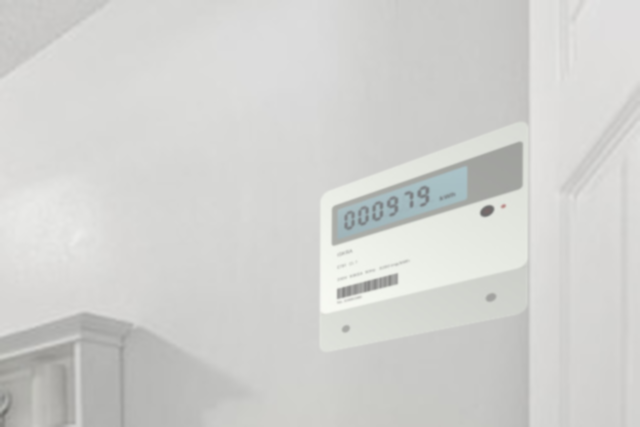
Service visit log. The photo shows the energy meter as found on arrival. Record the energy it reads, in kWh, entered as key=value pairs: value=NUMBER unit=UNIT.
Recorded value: value=979 unit=kWh
